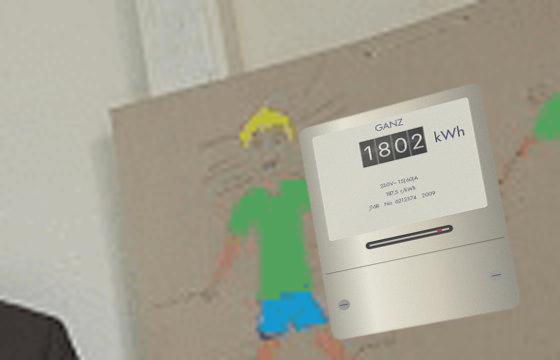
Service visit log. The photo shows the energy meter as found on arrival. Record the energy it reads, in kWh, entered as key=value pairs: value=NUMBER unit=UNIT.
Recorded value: value=1802 unit=kWh
